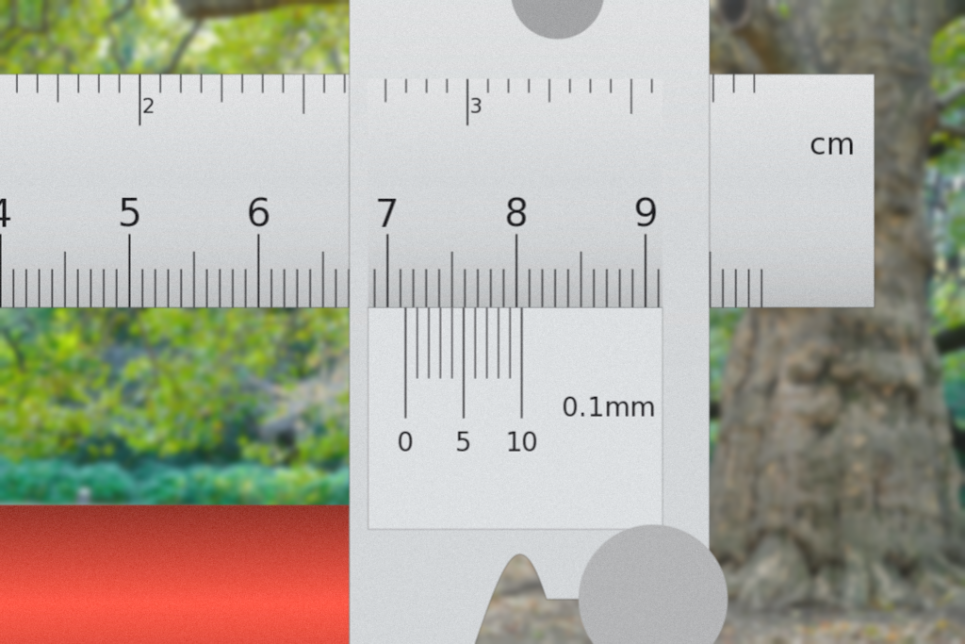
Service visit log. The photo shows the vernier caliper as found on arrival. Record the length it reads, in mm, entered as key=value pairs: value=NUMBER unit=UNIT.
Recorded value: value=71.4 unit=mm
